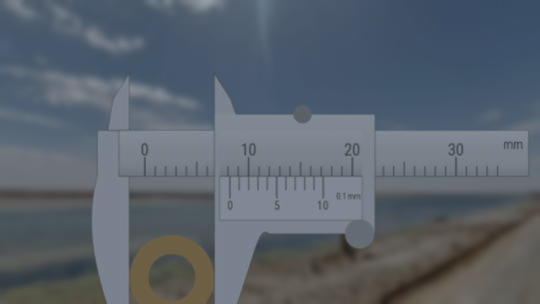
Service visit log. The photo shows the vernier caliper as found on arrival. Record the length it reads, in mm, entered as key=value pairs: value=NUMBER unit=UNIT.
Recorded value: value=8.2 unit=mm
